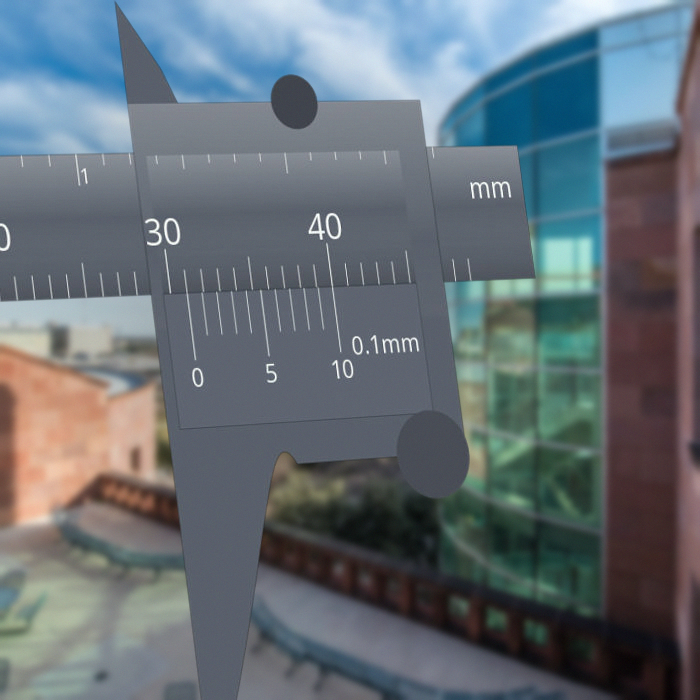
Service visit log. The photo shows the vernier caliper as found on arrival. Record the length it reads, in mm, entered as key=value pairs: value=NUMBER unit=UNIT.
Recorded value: value=31.0 unit=mm
